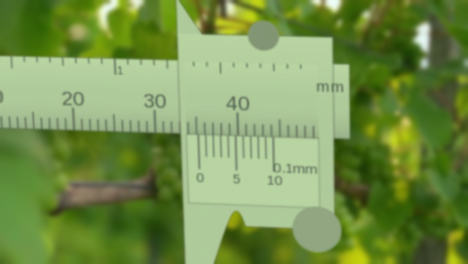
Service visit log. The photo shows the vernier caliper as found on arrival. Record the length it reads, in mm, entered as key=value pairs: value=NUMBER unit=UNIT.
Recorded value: value=35.2 unit=mm
